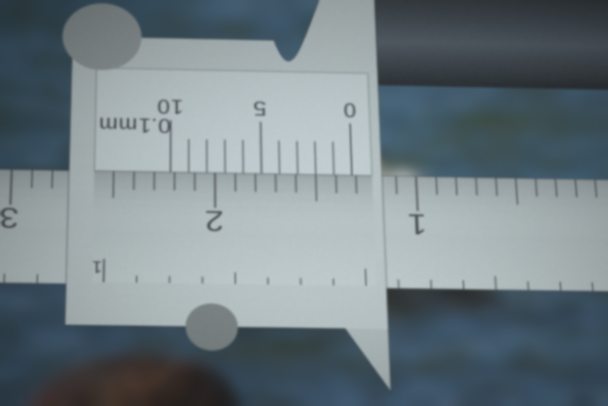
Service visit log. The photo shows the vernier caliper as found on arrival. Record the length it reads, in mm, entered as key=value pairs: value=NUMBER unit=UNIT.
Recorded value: value=13.2 unit=mm
